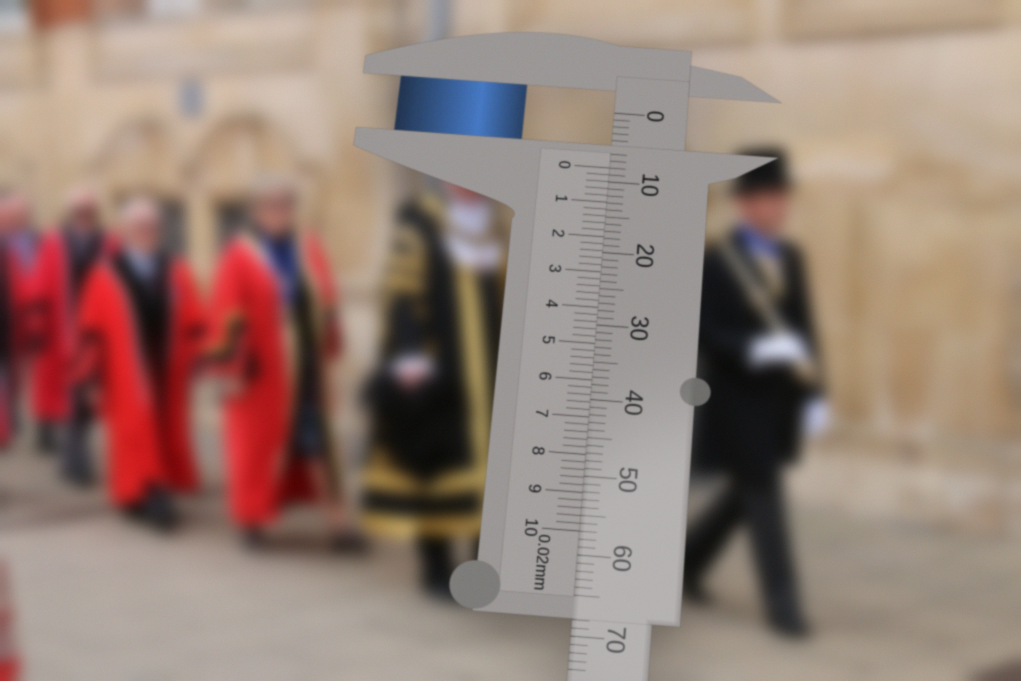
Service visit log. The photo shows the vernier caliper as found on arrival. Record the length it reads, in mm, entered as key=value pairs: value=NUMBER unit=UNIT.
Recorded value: value=8.0 unit=mm
